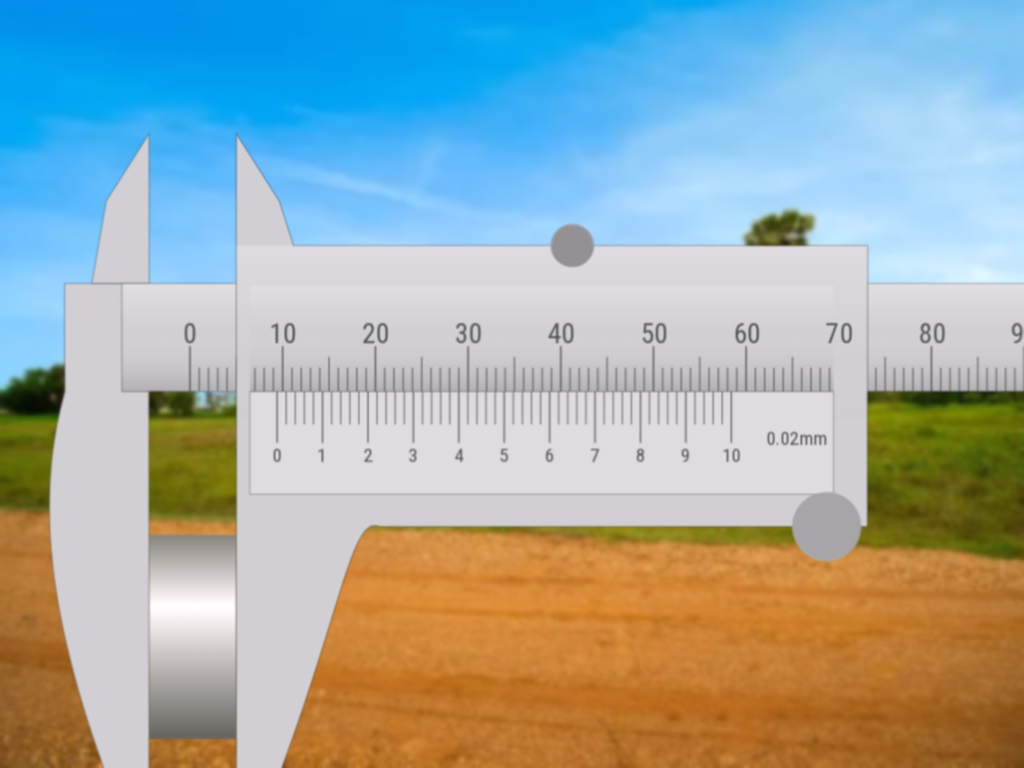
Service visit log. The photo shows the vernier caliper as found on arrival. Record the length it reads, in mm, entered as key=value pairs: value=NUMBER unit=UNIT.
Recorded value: value=9.4 unit=mm
